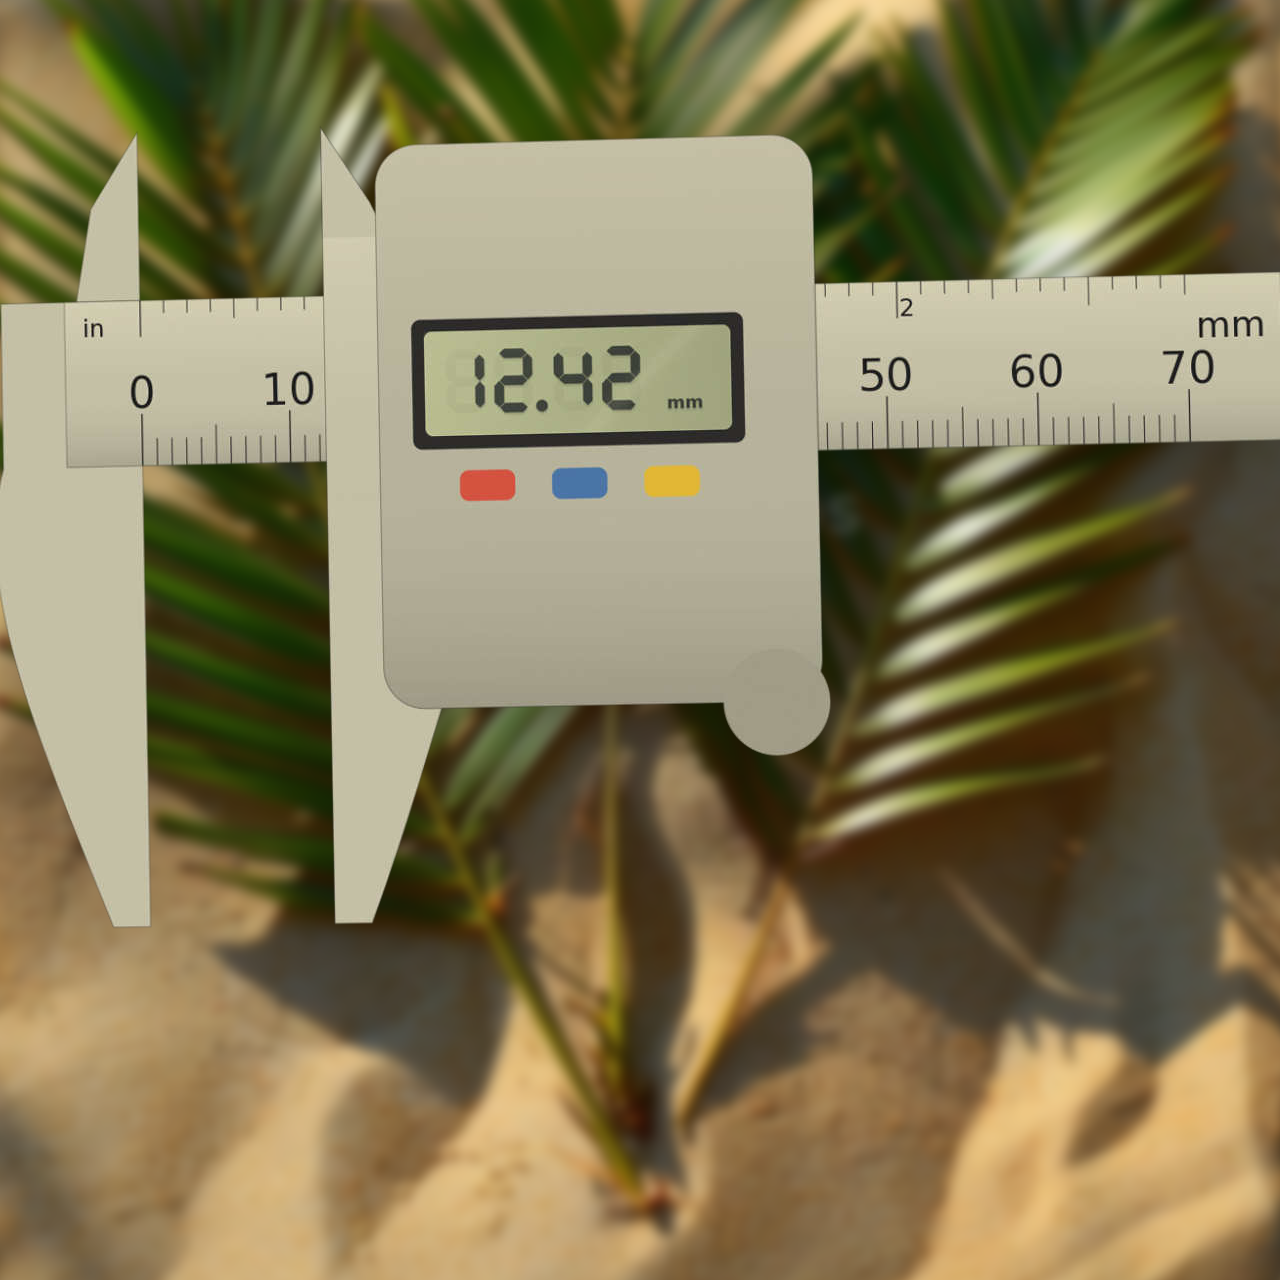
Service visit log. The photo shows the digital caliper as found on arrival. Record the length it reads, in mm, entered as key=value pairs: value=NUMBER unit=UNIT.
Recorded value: value=12.42 unit=mm
